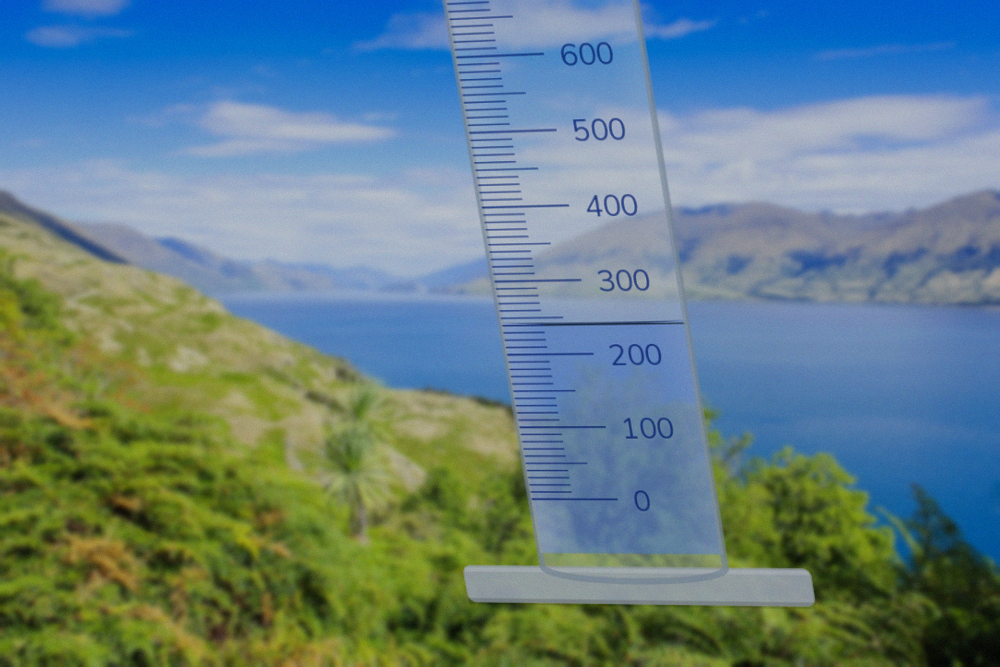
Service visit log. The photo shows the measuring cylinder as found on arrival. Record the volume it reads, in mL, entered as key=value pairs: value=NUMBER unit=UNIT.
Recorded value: value=240 unit=mL
